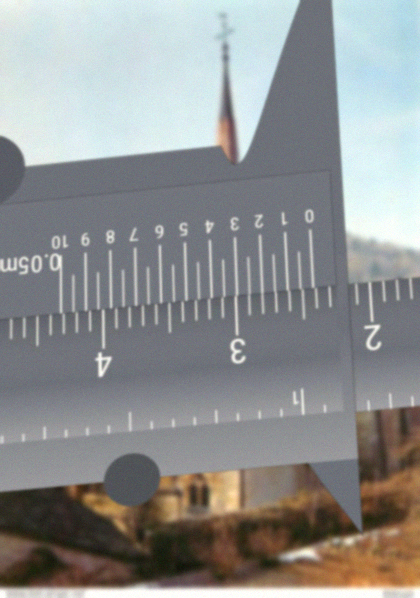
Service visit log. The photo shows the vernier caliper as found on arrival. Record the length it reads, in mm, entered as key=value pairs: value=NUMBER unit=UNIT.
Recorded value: value=24.2 unit=mm
